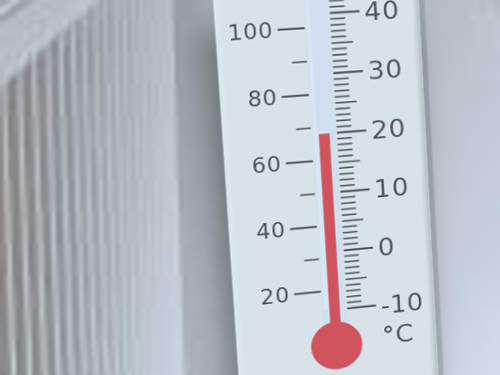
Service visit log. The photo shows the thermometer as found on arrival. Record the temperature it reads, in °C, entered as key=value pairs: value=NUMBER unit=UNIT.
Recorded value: value=20 unit=°C
